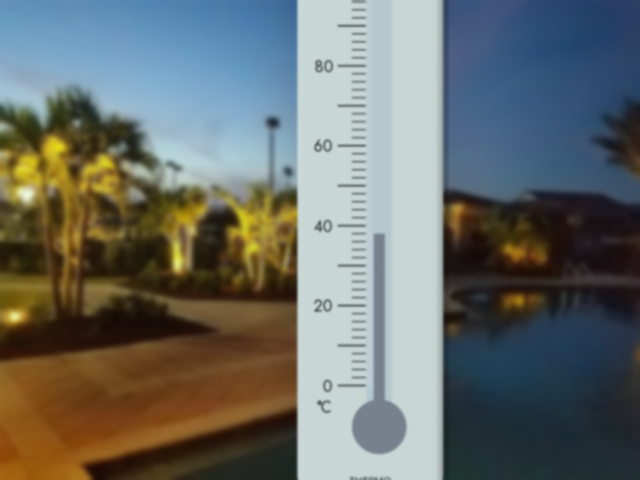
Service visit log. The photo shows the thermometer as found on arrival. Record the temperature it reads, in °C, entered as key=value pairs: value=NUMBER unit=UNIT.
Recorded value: value=38 unit=°C
